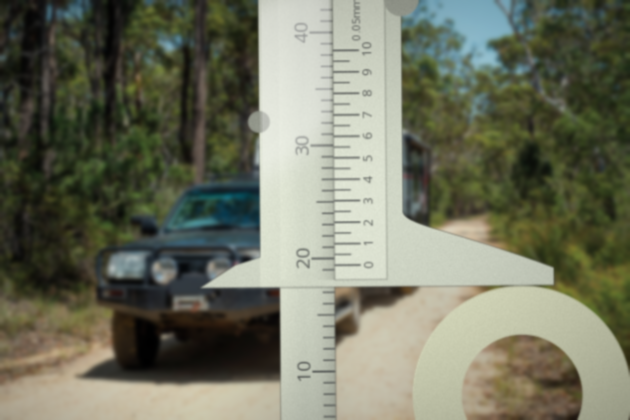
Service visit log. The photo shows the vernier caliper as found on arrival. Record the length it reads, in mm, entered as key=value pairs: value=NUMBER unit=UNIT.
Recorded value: value=19.4 unit=mm
